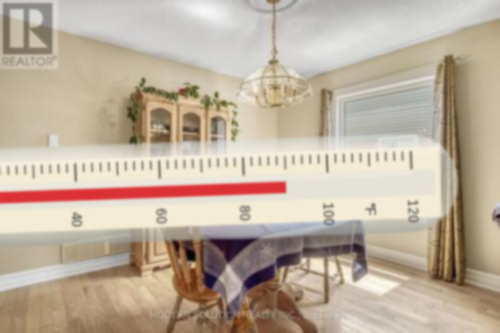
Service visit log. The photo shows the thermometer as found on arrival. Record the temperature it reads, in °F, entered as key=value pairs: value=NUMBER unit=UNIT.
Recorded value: value=90 unit=°F
